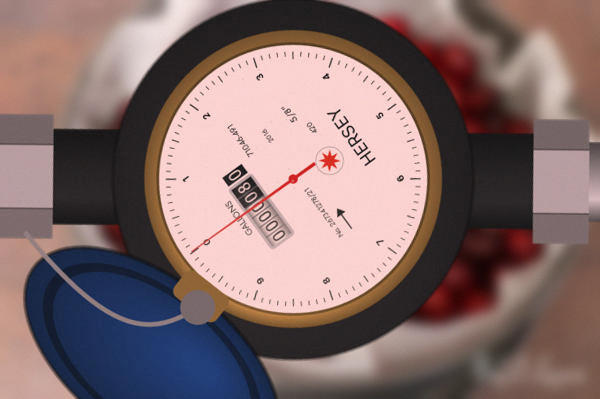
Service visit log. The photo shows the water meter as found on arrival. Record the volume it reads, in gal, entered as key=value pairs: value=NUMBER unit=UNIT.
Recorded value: value=80.0 unit=gal
